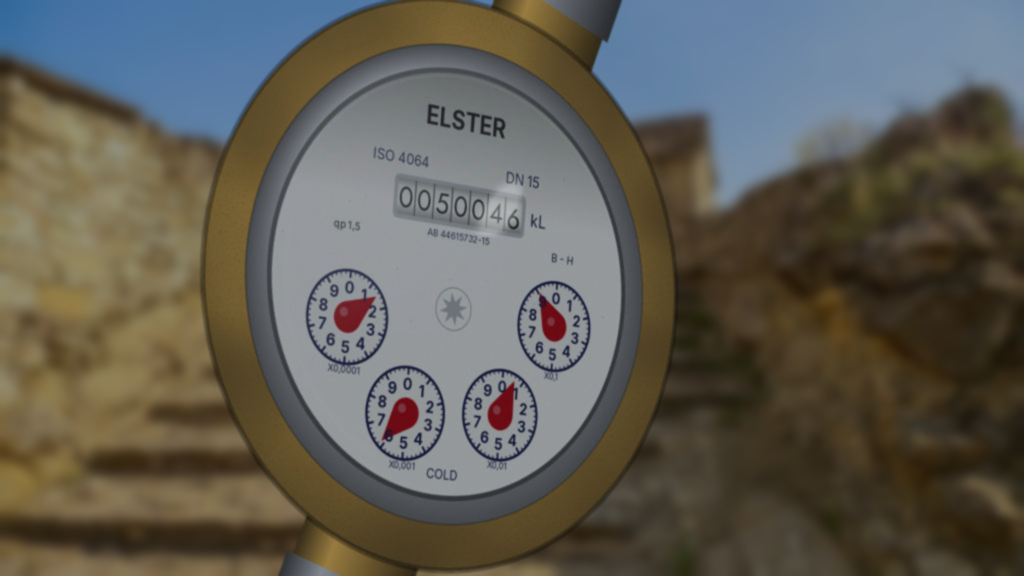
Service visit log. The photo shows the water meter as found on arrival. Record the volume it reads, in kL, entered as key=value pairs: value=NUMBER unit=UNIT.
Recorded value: value=50045.9061 unit=kL
